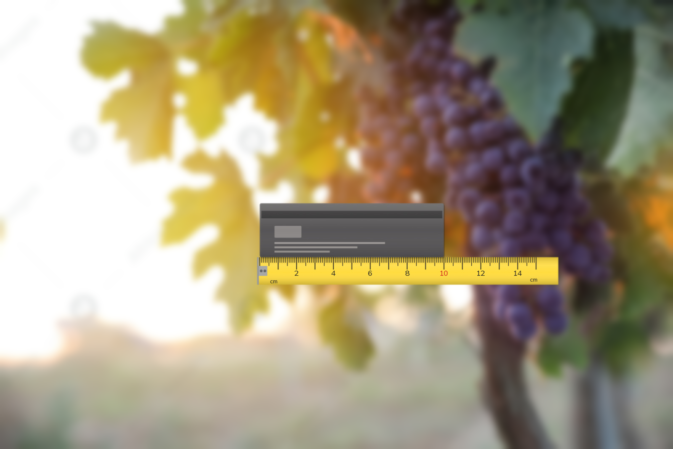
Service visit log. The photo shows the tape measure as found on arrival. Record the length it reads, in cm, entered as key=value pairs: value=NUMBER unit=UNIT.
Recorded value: value=10 unit=cm
